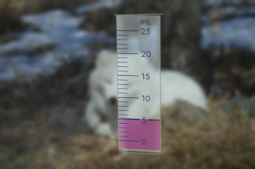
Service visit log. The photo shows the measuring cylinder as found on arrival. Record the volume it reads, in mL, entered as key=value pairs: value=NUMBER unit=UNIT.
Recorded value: value=5 unit=mL
